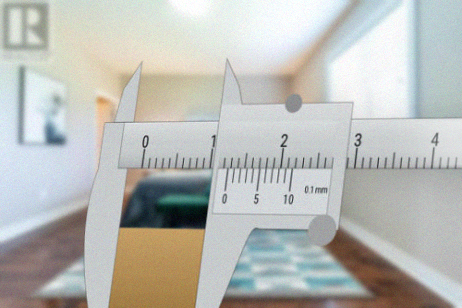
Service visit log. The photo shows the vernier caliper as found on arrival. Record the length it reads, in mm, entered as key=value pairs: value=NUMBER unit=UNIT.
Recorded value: value=12.6 unit=mm
